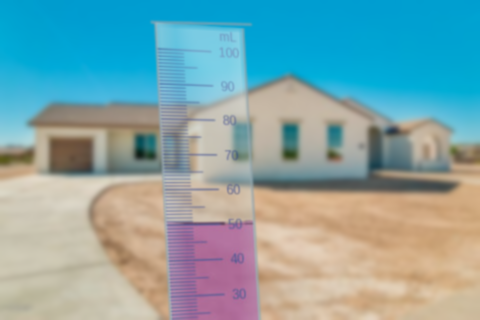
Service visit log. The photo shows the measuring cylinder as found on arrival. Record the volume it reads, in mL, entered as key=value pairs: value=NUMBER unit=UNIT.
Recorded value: value=50 unit=mL
